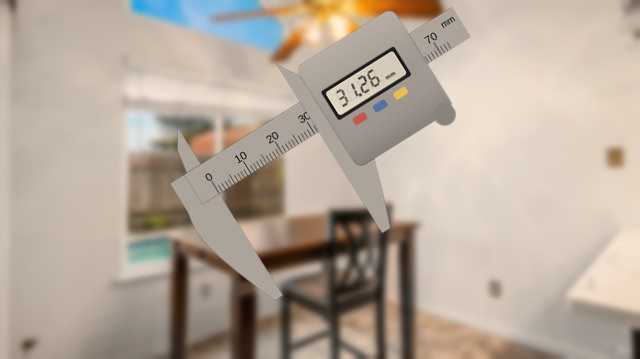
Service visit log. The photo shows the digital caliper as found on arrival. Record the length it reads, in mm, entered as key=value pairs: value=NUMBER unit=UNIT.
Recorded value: value=31.26 unit=mm
